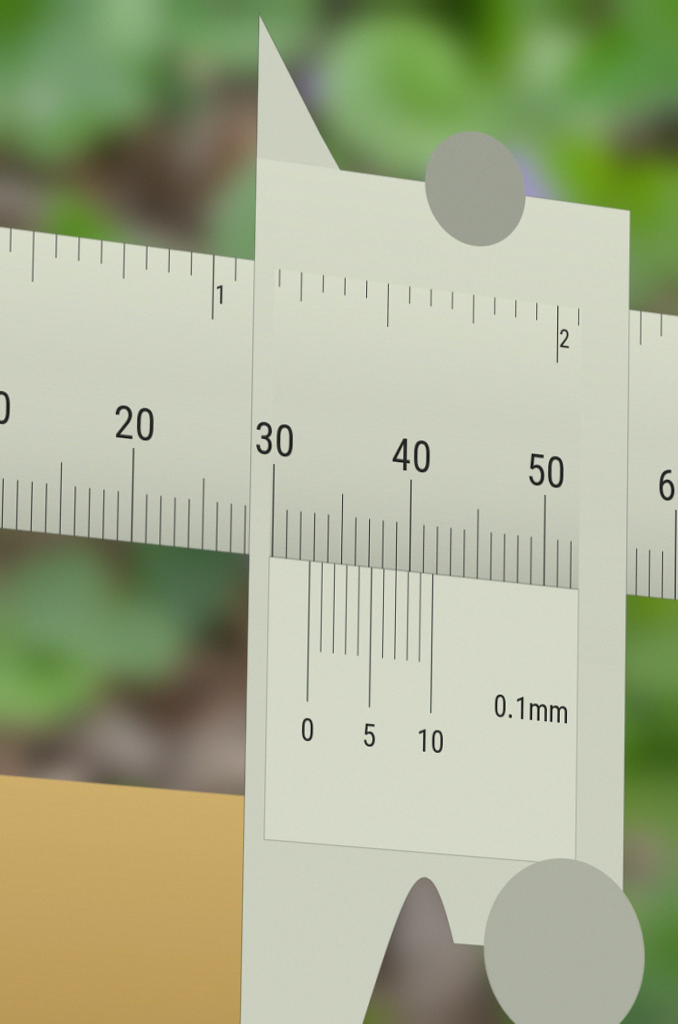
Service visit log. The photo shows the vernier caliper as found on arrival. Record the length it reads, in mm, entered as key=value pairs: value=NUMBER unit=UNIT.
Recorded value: value=32.7 unit=mm
